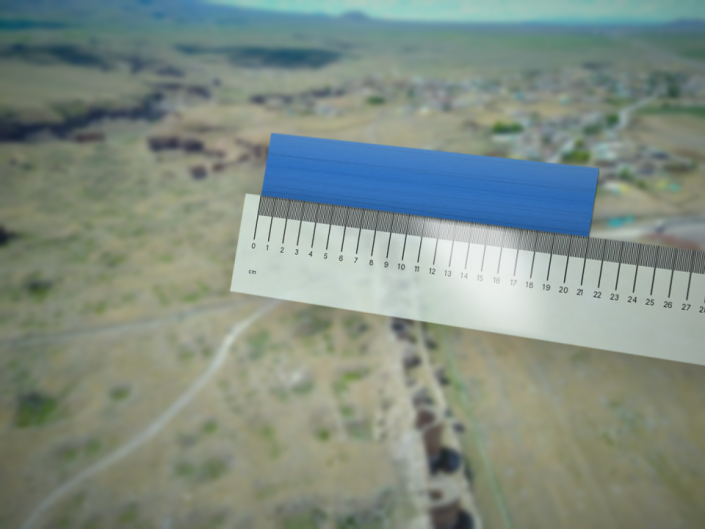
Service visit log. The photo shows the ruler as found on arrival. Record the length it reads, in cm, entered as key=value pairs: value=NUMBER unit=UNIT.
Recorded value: value=21 unit=cm
